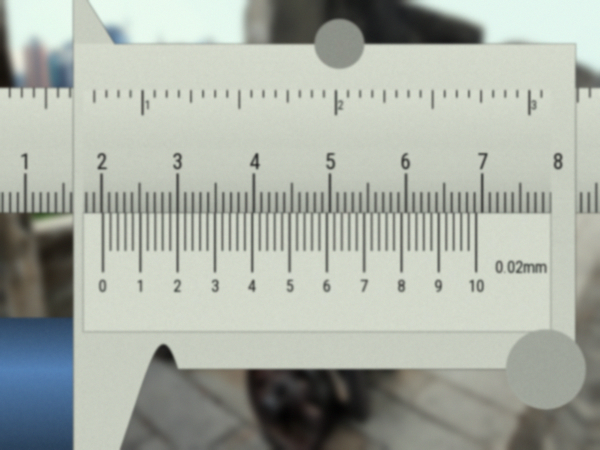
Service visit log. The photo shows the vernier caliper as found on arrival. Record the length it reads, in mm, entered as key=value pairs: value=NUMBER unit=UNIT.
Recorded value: value=20.2 unit=mm
